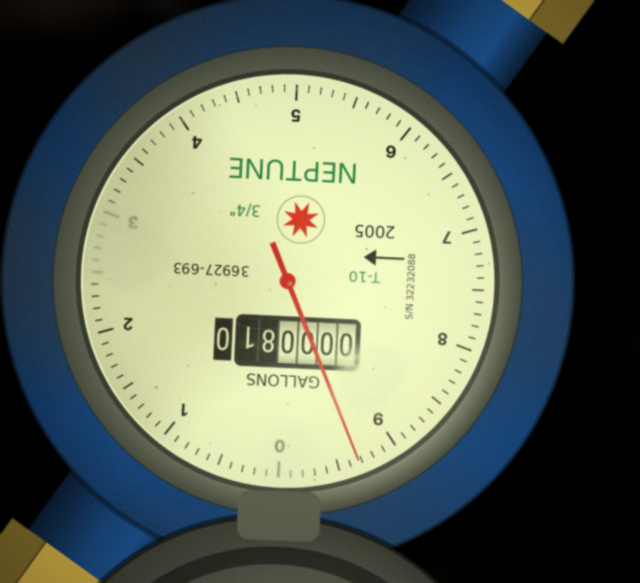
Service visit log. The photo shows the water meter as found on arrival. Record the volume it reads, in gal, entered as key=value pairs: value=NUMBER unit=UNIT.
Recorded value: value=809.3 unit=gal
